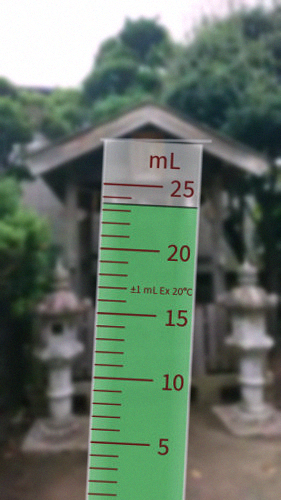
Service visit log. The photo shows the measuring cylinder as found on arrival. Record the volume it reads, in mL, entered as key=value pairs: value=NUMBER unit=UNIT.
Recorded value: value=23.5 unit=mL
